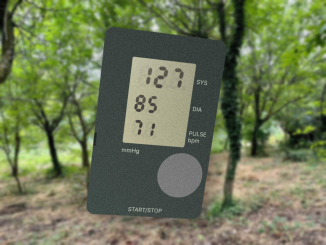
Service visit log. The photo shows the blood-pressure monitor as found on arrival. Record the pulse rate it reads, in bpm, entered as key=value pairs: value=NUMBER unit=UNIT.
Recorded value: value=71 unit=bpm
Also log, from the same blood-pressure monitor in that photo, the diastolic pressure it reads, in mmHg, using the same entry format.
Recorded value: value=85 unit=mmHg
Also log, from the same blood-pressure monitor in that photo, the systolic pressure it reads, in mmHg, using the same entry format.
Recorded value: value=127 unit=mmHg
